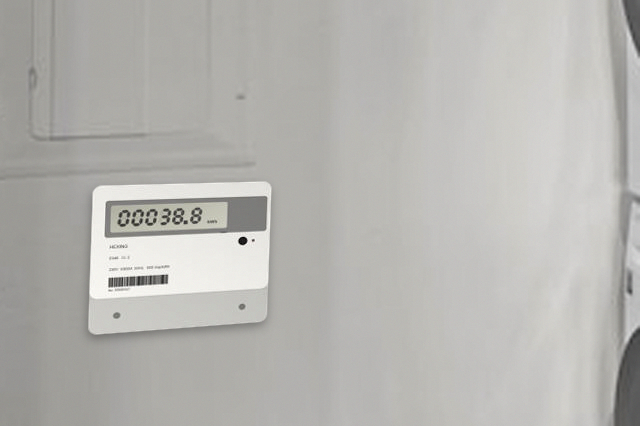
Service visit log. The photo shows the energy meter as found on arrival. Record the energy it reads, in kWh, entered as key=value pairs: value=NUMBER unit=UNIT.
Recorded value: value=38.8 unit=kWh
